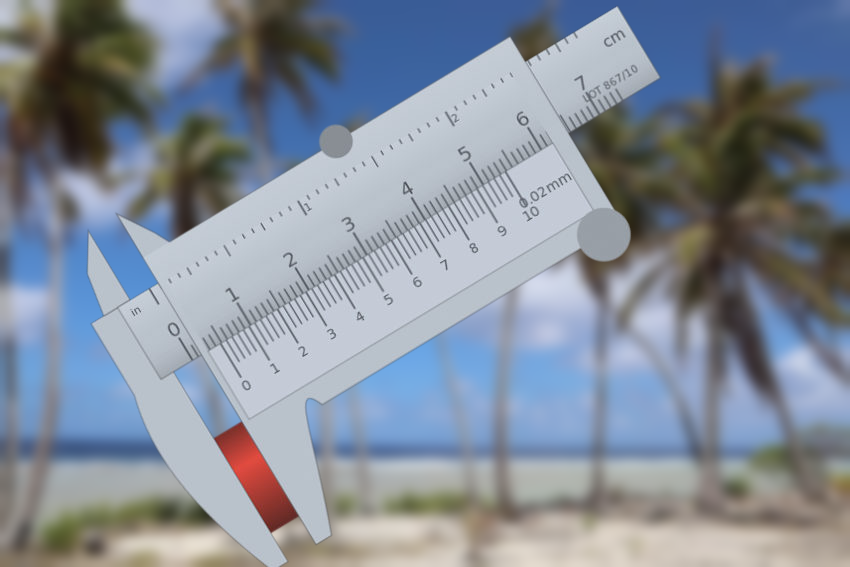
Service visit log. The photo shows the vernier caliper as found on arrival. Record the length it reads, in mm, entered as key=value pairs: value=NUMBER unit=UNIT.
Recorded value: value=4.8 unit=mm
